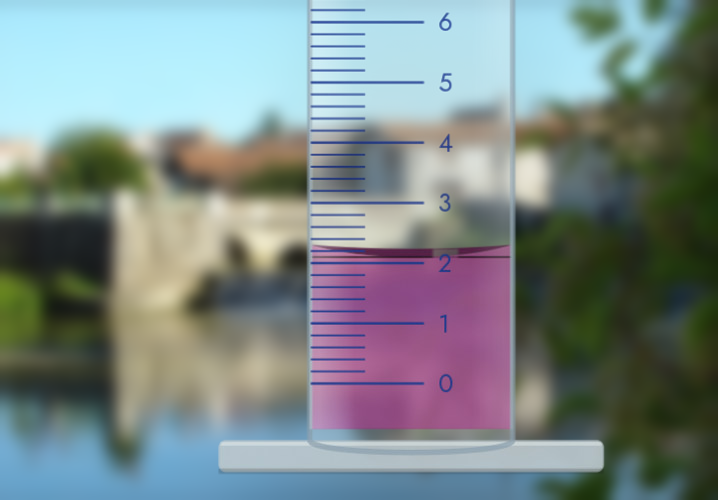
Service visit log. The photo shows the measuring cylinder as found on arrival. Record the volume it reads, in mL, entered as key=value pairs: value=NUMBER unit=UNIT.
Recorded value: value=2.1 unit=mL
